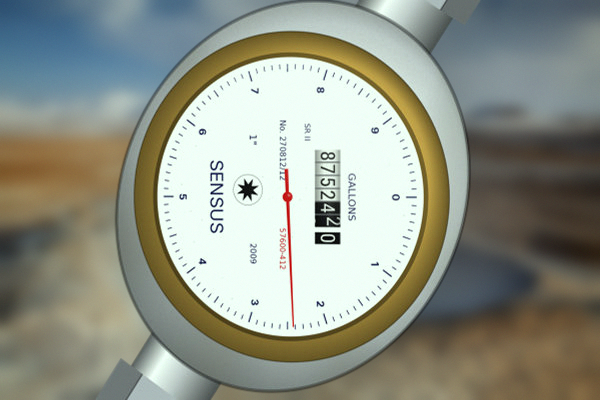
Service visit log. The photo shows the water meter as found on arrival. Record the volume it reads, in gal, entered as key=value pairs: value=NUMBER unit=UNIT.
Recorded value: value=8752422.4 unit=gal
